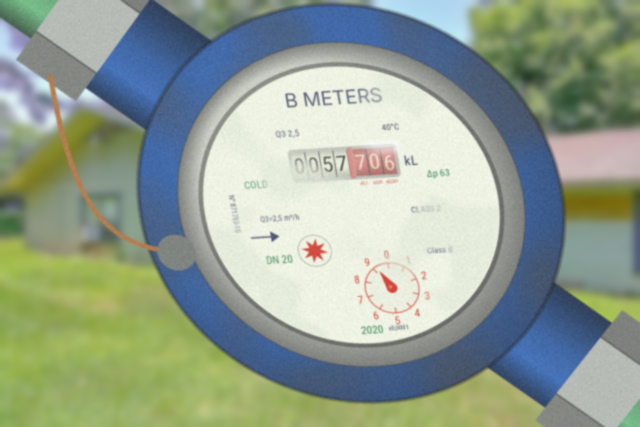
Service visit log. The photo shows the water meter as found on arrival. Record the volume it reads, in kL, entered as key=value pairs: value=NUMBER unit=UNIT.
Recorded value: value=57.7059 unit=kL
